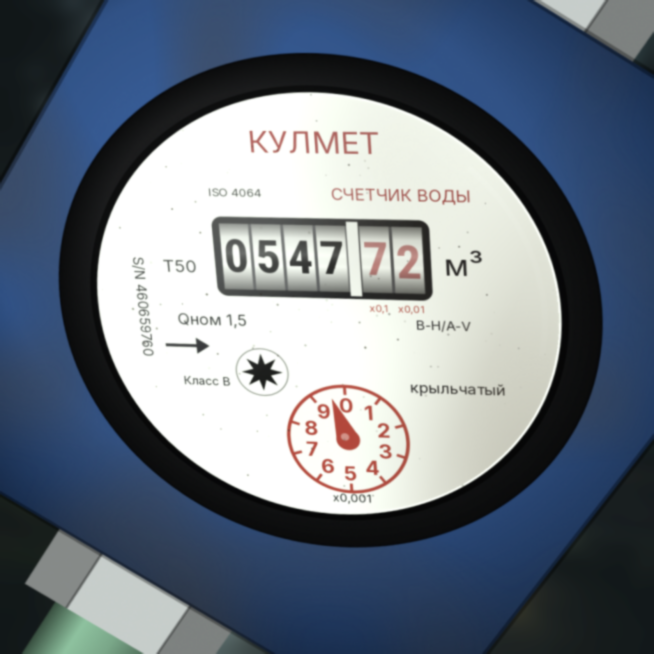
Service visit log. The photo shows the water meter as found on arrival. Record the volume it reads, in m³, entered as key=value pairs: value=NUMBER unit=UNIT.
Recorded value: value=547.719 unit=m³
